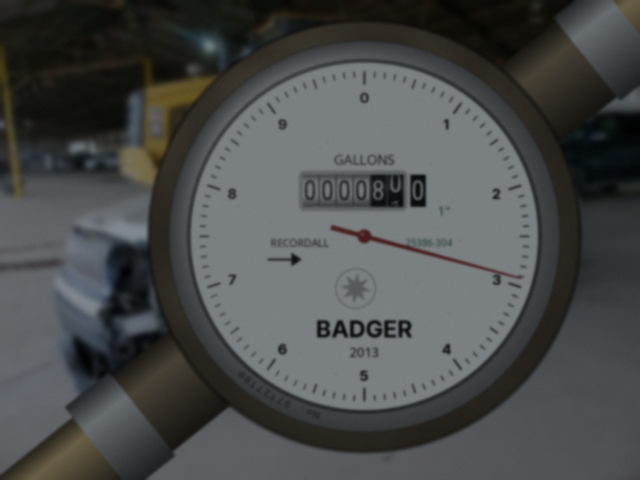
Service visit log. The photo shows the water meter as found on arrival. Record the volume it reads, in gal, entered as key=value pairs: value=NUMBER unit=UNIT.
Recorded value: value=802.9 unit=gal
